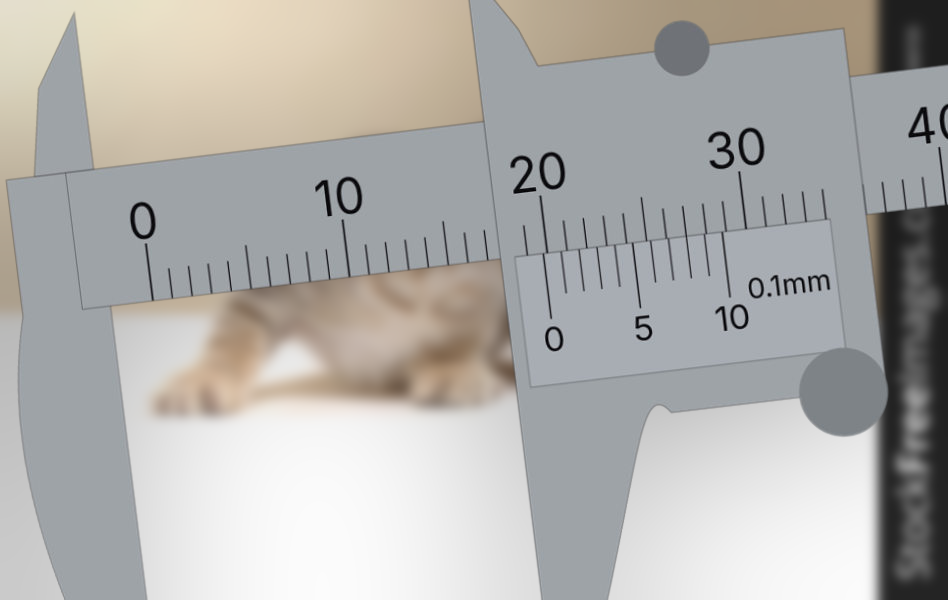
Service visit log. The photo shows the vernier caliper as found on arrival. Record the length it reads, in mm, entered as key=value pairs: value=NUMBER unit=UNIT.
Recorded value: value=19.8 unit=mm
